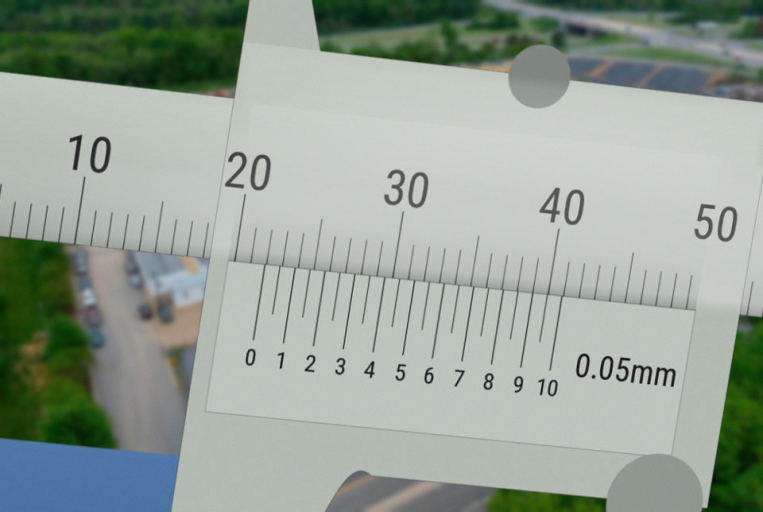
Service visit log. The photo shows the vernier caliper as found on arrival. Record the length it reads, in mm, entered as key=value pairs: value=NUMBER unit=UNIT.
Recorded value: value=21.9 unit=mm
